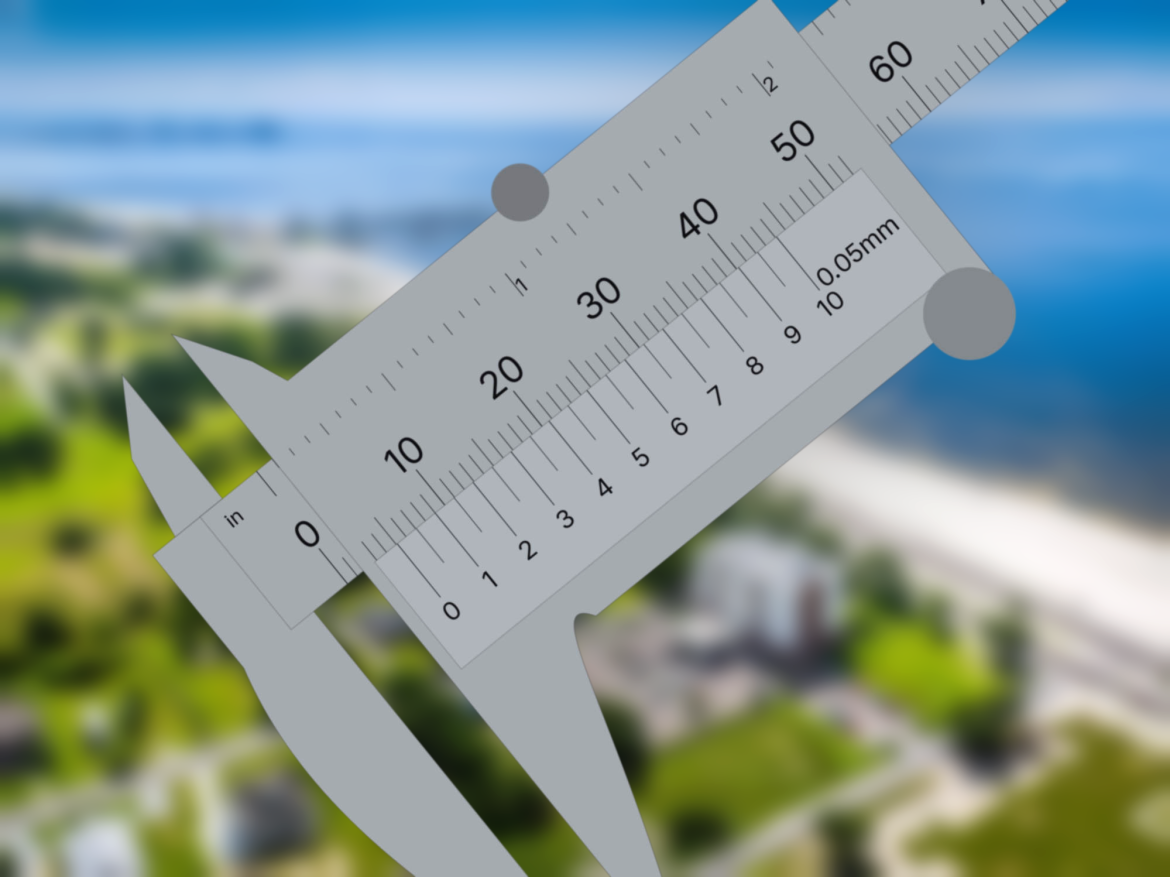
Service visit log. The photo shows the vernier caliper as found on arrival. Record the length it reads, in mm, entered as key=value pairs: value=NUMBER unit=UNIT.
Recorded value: value=5.1 unit=mm
